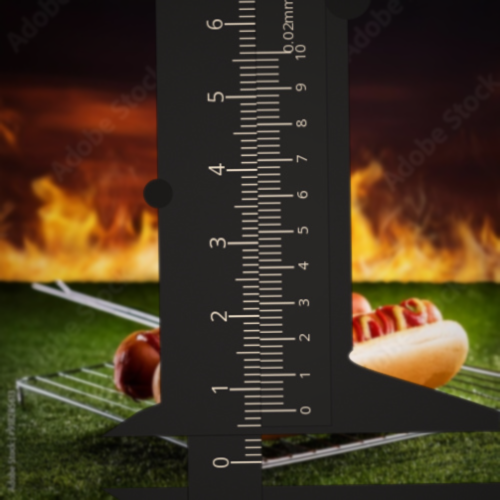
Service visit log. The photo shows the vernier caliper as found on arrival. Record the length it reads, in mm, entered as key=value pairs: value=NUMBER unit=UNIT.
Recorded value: value=7.0 unit=mm
